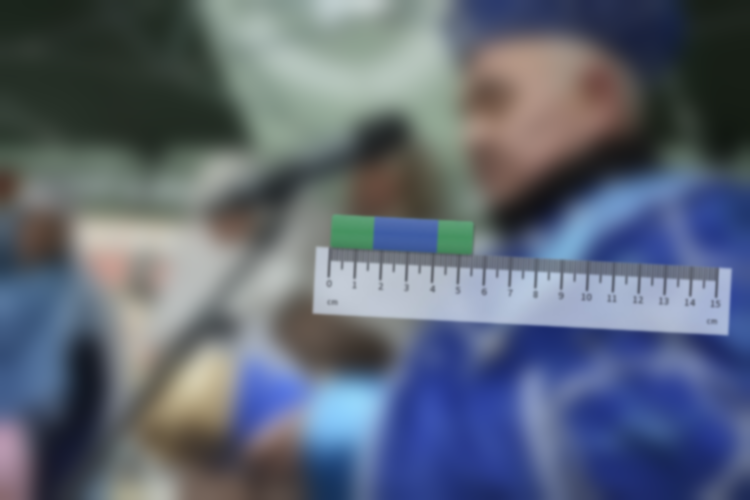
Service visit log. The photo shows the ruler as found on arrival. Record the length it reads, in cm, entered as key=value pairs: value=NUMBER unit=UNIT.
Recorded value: value=5.5 unit=cm
